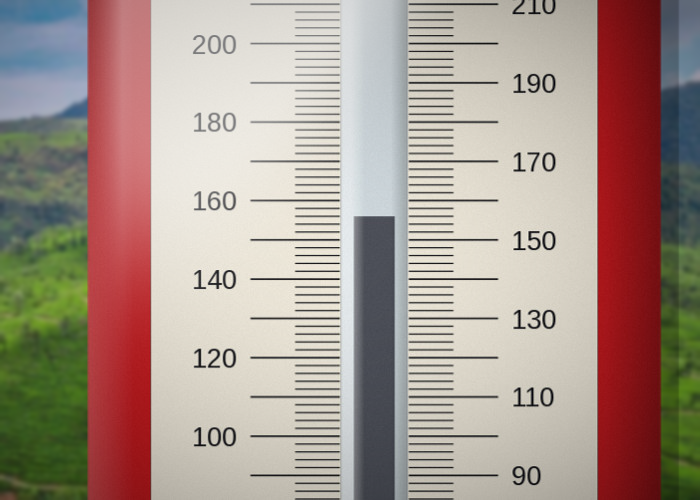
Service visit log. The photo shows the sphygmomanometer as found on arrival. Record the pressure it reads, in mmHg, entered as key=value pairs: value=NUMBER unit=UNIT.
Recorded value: value=156 unit=mmHg
